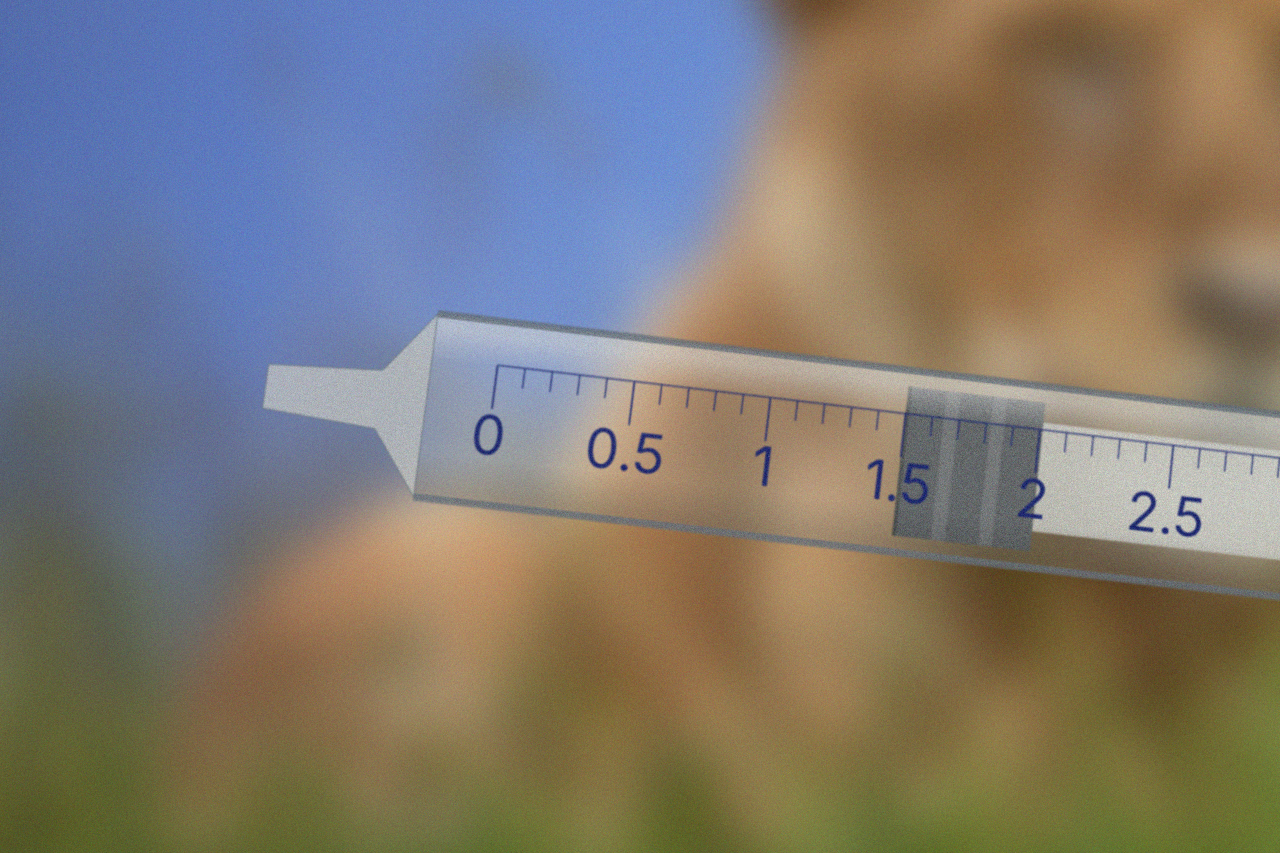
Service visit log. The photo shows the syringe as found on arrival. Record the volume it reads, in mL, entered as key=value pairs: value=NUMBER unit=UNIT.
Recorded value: value=1.5 unit=mL
